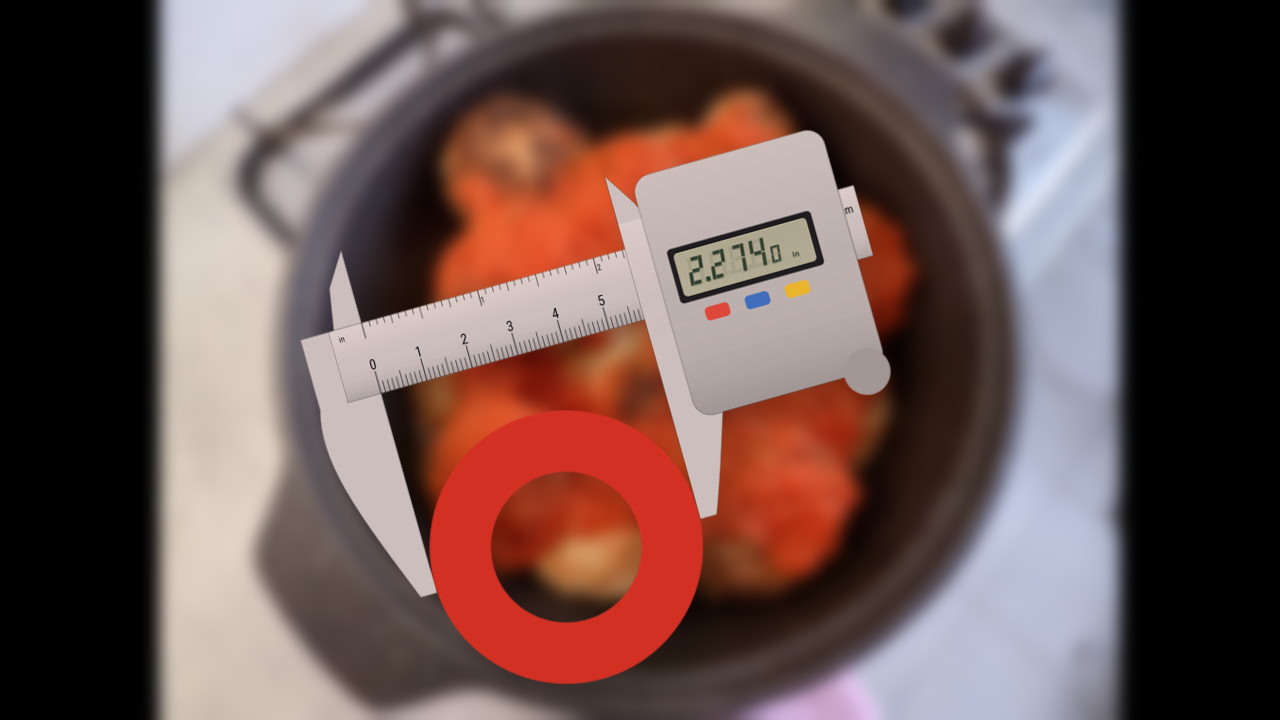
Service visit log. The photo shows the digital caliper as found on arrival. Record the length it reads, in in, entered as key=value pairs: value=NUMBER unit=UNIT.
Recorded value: value=2.2740 unit=in
